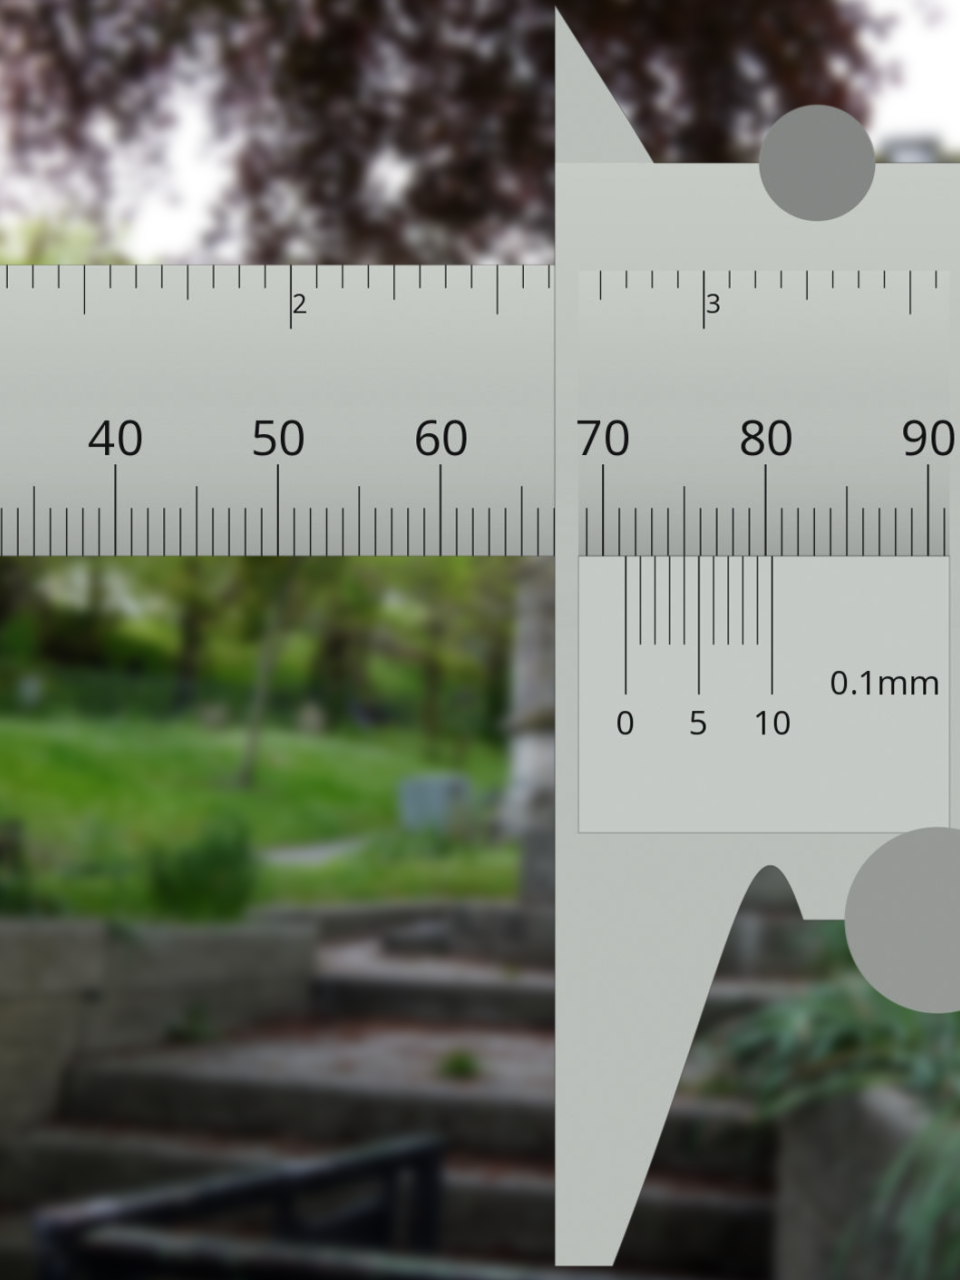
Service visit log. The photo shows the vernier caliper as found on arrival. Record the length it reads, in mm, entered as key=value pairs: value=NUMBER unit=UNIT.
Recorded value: value=71.4 unit=mm
